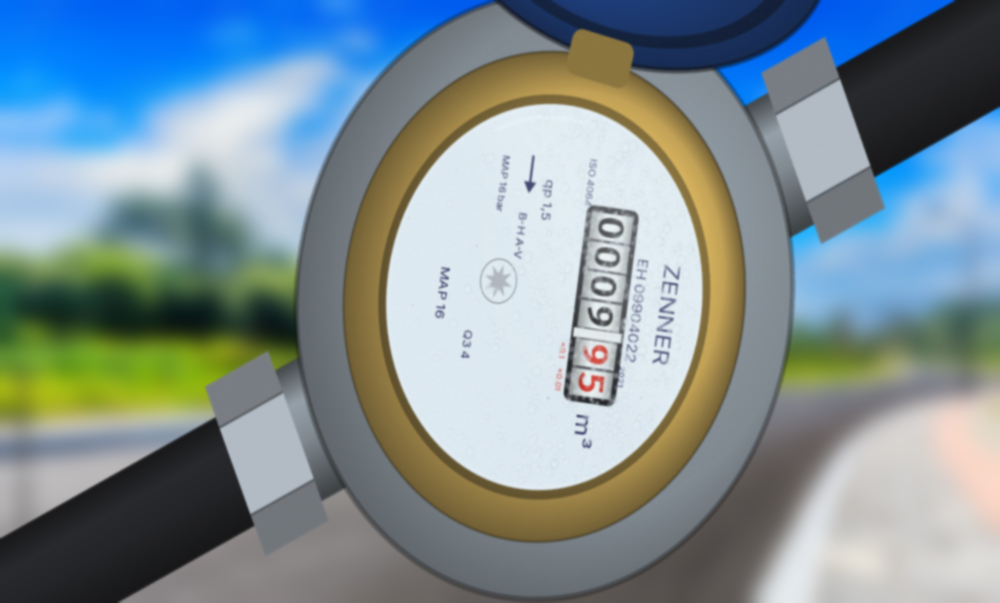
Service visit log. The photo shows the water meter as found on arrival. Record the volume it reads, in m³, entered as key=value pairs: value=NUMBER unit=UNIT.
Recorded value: value=9.95 unit=m³
